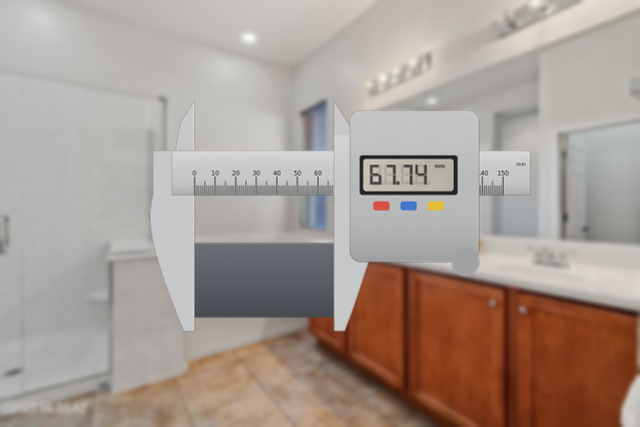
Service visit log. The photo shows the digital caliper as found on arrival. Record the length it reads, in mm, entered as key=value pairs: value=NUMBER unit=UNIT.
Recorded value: value=67.74 unit=mm
